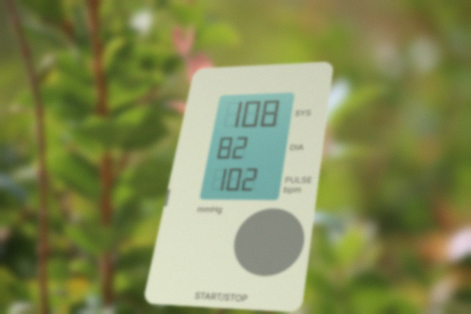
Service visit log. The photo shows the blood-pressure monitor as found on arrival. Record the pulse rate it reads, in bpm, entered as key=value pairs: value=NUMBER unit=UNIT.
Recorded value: value=102 unit=bpm
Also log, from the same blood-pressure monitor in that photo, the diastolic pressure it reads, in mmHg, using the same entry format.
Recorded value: value=82 unit=mmHg
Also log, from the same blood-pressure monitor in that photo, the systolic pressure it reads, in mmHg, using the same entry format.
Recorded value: value=108 unit=mmHg
